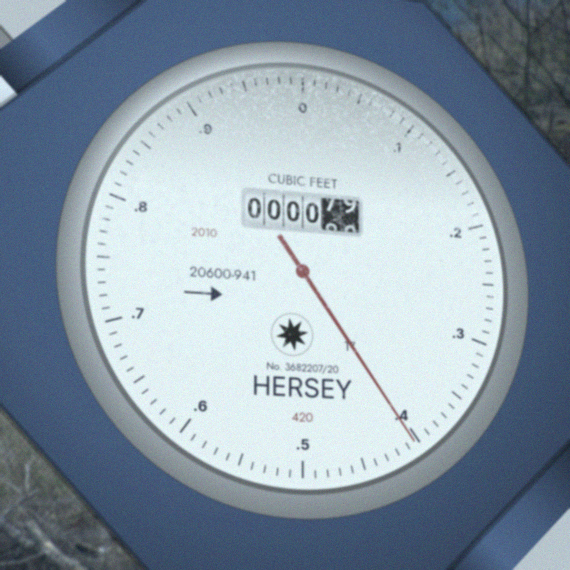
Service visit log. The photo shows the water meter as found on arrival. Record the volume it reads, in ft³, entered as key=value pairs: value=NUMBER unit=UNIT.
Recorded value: value=79.40 unit=ft³
